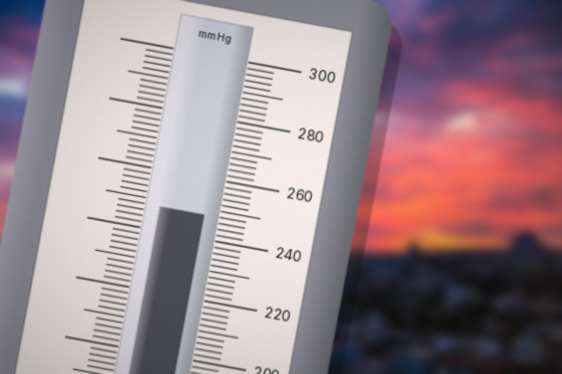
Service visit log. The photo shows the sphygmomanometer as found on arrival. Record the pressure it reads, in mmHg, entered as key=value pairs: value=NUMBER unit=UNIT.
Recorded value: value=248 unit=mmHg
